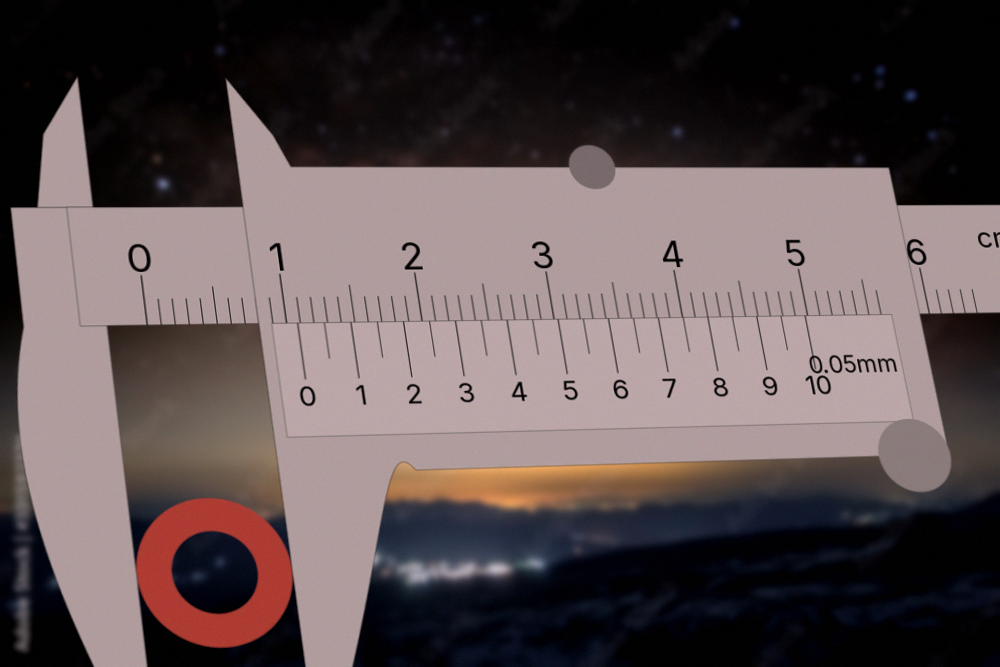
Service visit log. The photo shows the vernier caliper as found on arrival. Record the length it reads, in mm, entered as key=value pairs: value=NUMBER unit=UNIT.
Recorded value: value=10.8 unit=mm
